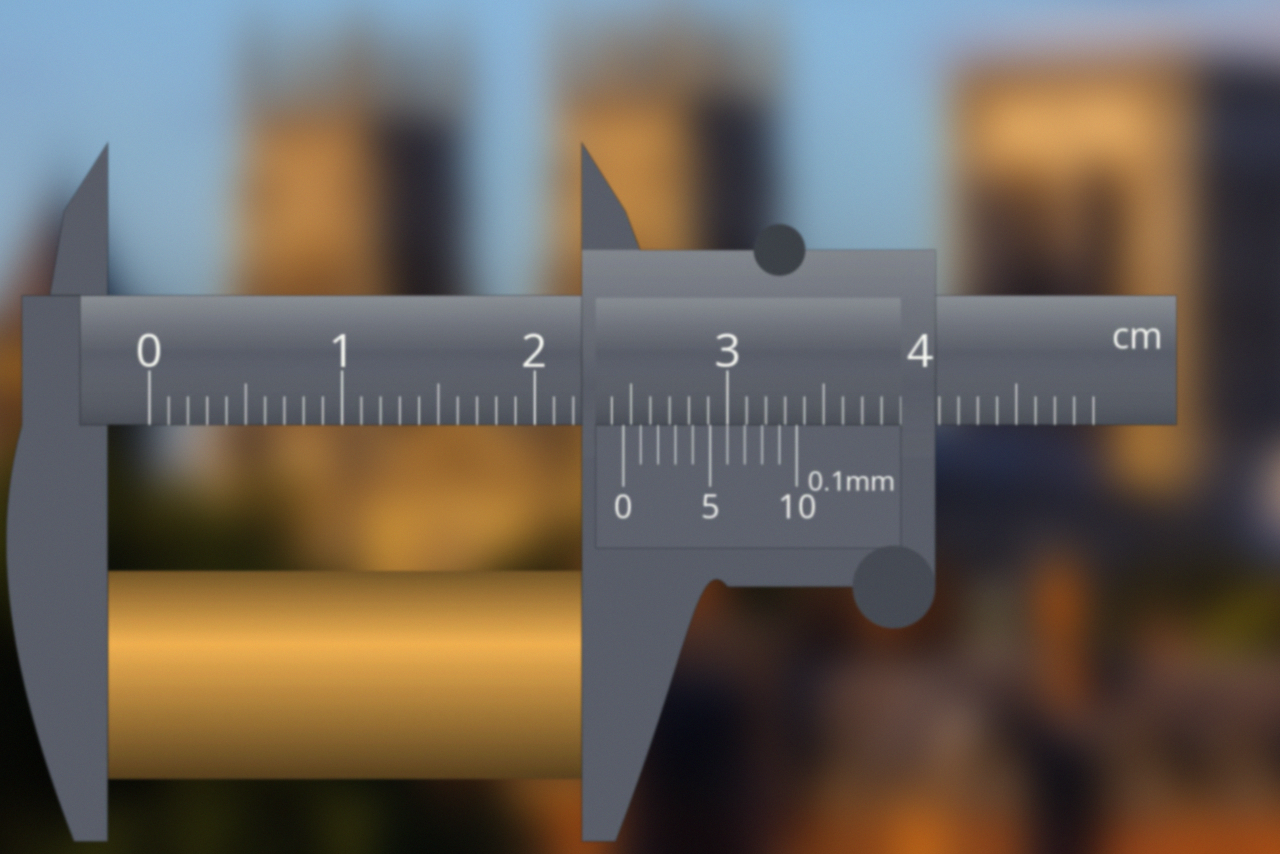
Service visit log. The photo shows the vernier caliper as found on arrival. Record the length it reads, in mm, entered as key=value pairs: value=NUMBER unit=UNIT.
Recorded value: value=24.6 unit=mm
